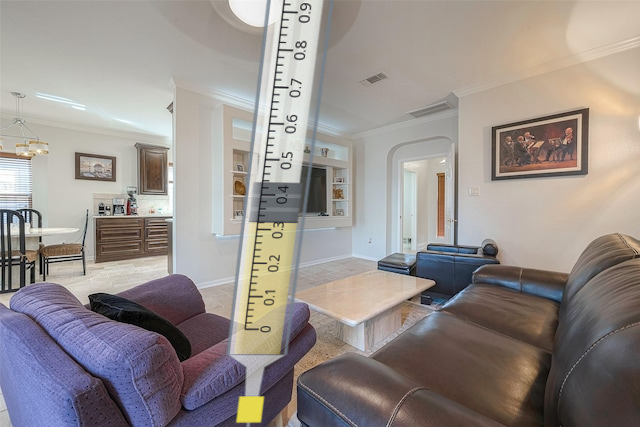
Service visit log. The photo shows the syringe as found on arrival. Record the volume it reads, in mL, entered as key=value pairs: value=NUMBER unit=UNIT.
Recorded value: value=0.32 unit=mL
